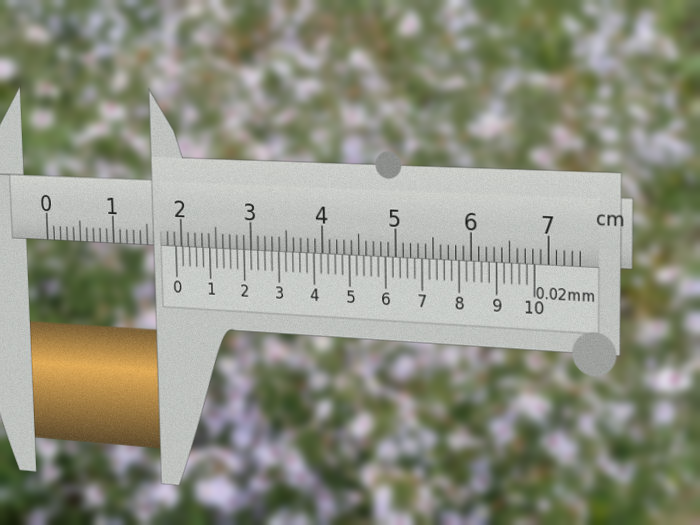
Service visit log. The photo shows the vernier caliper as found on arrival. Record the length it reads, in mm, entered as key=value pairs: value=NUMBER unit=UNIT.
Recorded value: value=19.2 unit=mm
